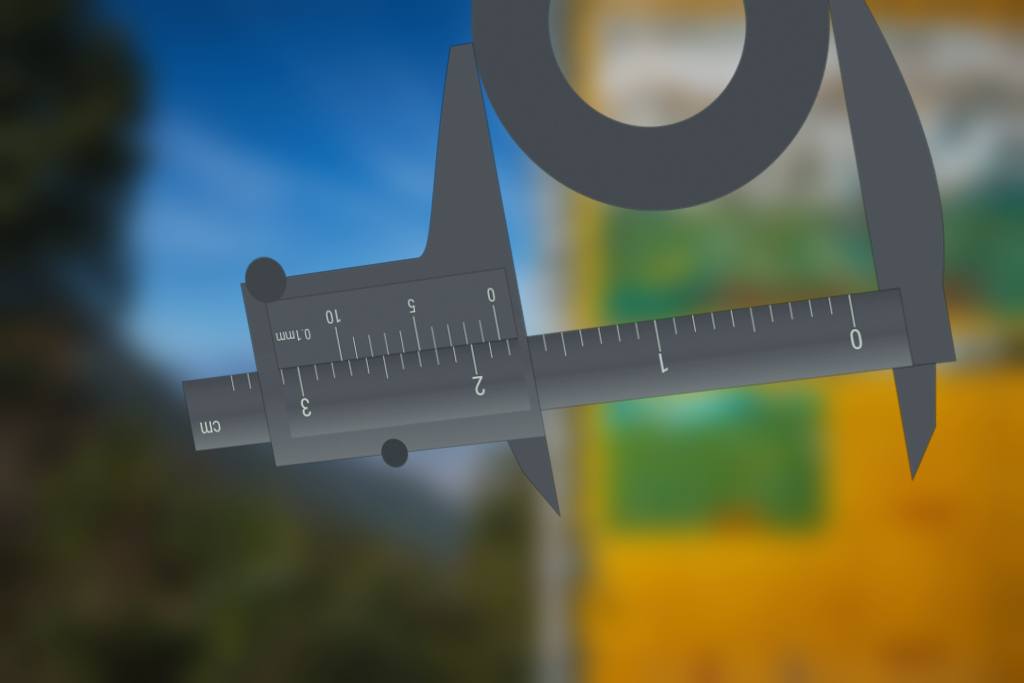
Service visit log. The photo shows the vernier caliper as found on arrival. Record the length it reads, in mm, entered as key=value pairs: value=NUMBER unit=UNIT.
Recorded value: value=18.4 unit=mm
